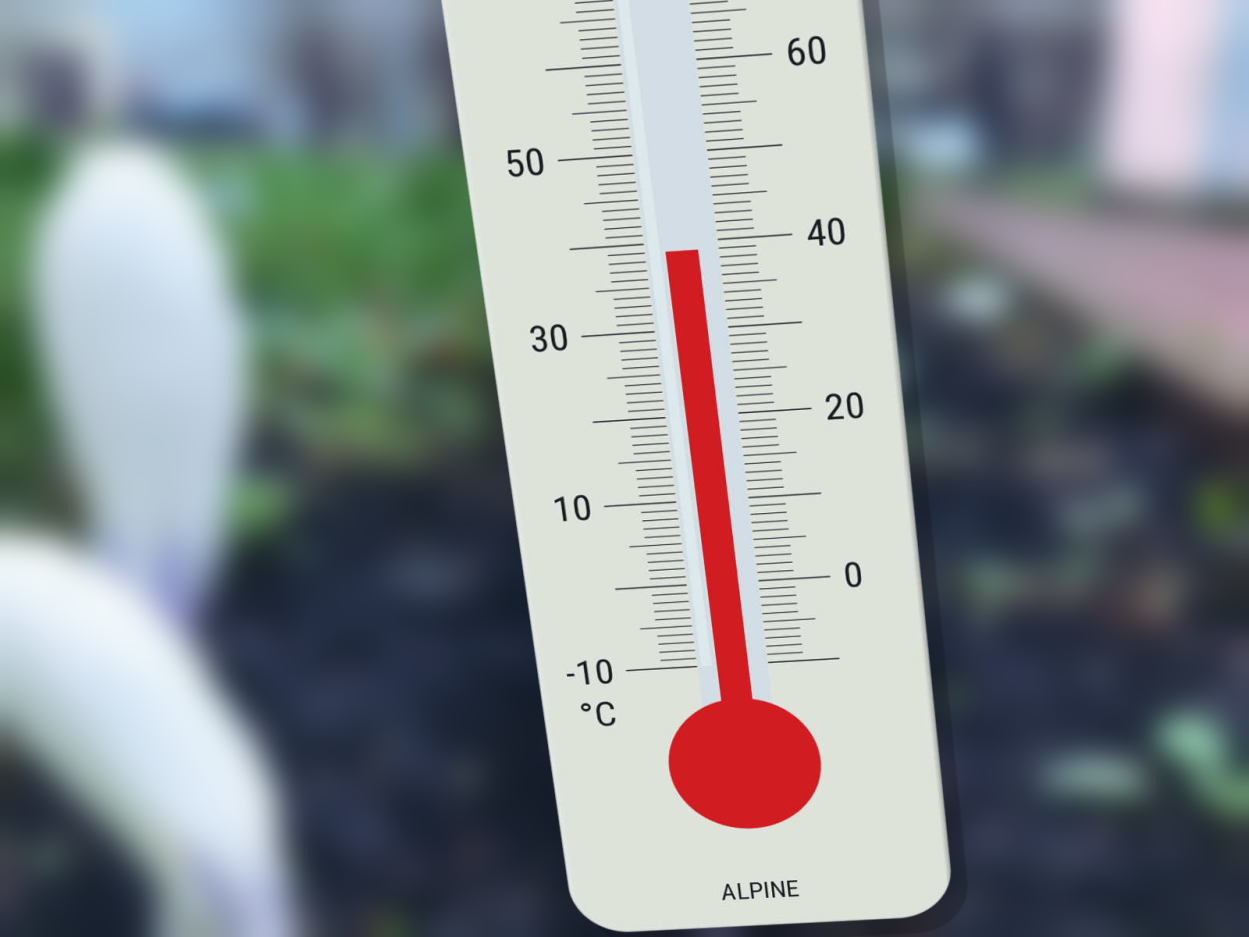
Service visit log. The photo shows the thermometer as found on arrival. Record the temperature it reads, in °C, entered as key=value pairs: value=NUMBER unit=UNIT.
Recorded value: value=39 unit=°C
